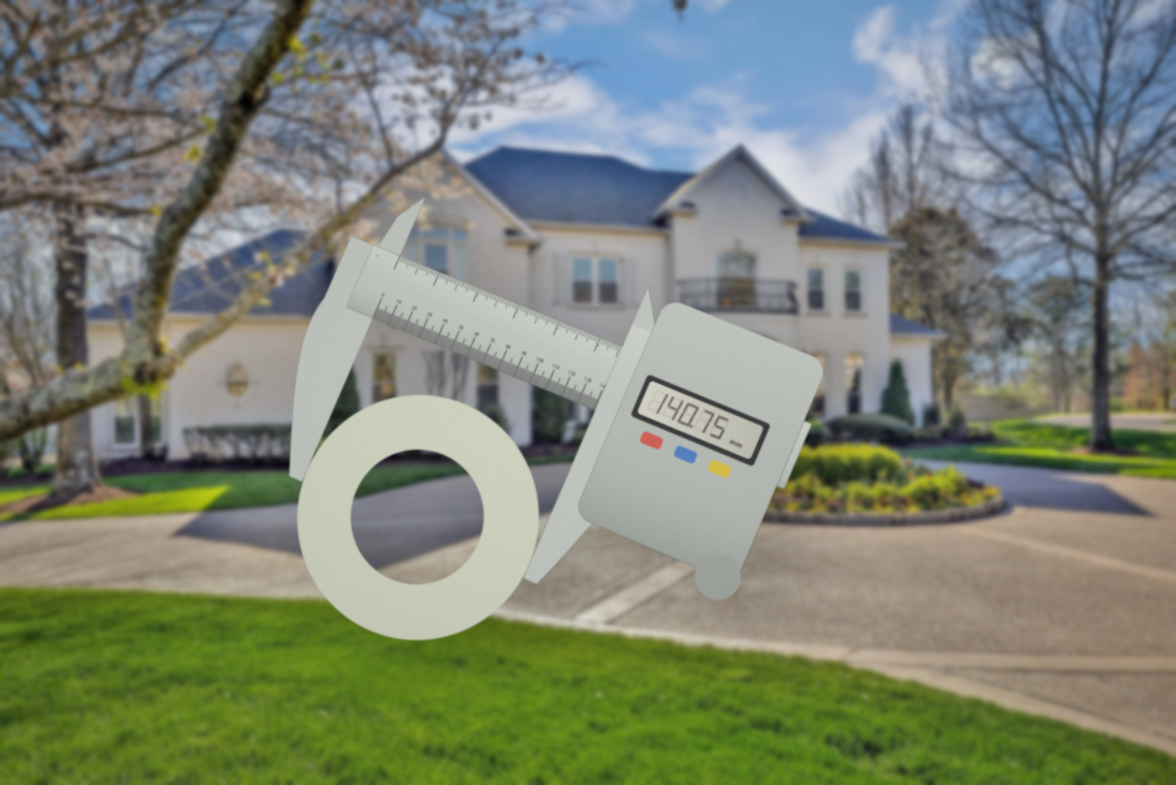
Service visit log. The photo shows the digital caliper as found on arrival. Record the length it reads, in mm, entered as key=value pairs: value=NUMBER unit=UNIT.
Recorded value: value=140.75 unit=mm
